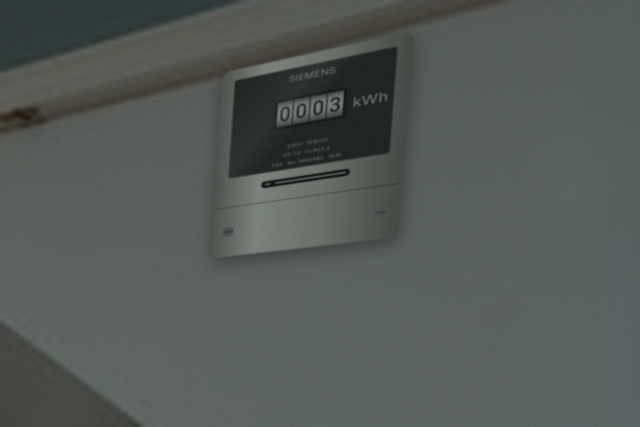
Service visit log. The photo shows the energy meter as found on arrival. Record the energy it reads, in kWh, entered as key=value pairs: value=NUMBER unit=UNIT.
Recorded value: value=3 unit=kWh
